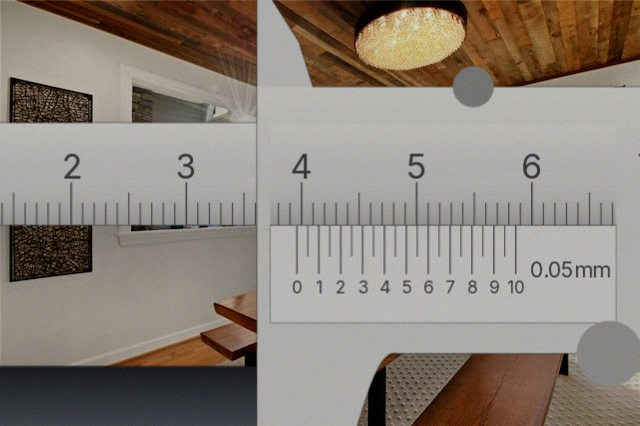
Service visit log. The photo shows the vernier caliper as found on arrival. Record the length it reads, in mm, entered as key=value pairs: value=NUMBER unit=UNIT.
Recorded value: value=39.6 unit=mm
